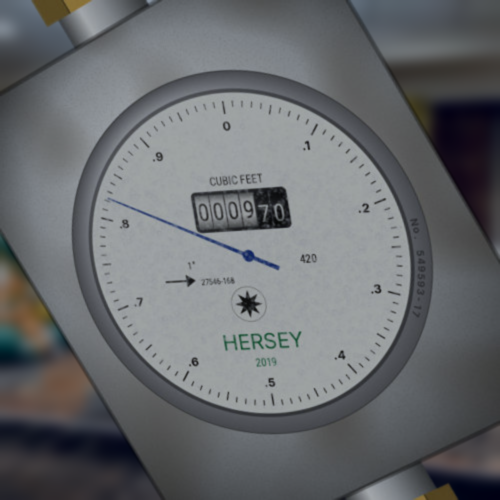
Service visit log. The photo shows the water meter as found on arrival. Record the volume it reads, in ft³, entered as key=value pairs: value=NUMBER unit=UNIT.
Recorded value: value=969.82 unit=ft³
